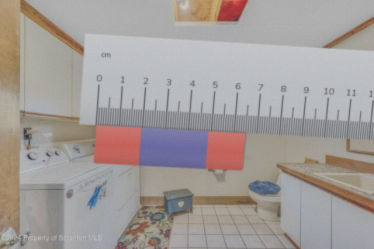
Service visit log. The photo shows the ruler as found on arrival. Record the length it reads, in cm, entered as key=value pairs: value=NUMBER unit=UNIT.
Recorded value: value=6.5 unit=cm
